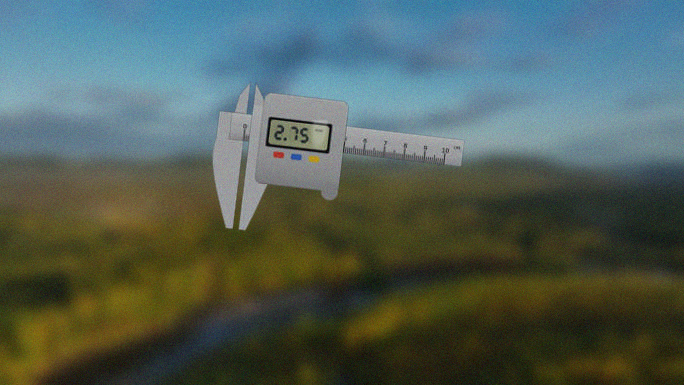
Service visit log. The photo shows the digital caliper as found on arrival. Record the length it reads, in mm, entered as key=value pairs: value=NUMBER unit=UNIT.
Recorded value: value=2.75 unit=mm
